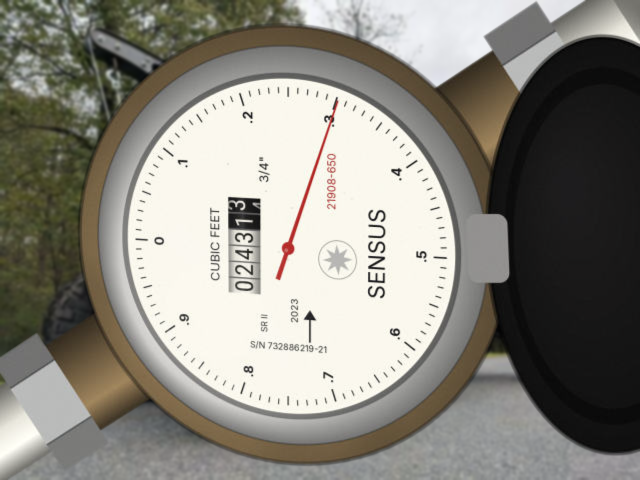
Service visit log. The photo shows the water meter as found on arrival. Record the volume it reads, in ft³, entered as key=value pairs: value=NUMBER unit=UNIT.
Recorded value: value=24313.30 unit=ft³
